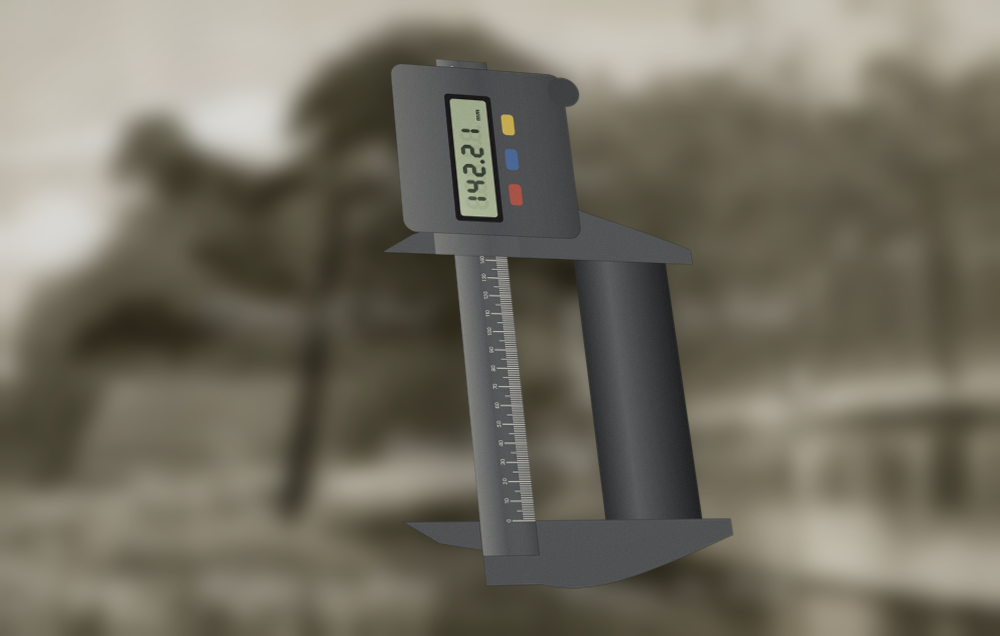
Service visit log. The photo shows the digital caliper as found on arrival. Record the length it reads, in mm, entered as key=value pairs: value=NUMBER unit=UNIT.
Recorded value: value=142.21 unit=mm
